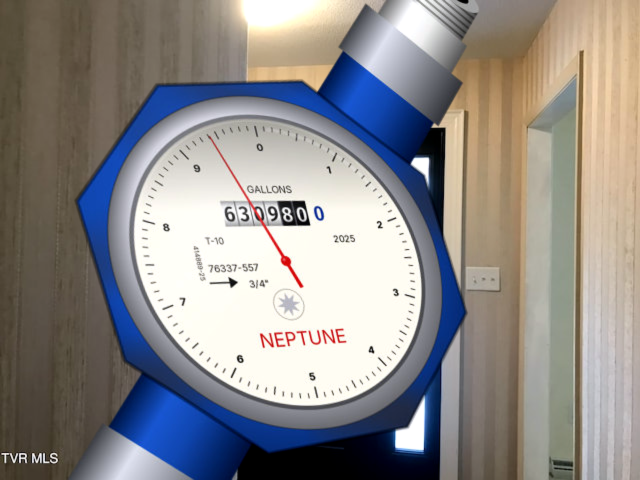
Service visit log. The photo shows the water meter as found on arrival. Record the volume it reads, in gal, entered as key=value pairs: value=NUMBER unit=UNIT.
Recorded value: value=6309799.4 unit=gal
